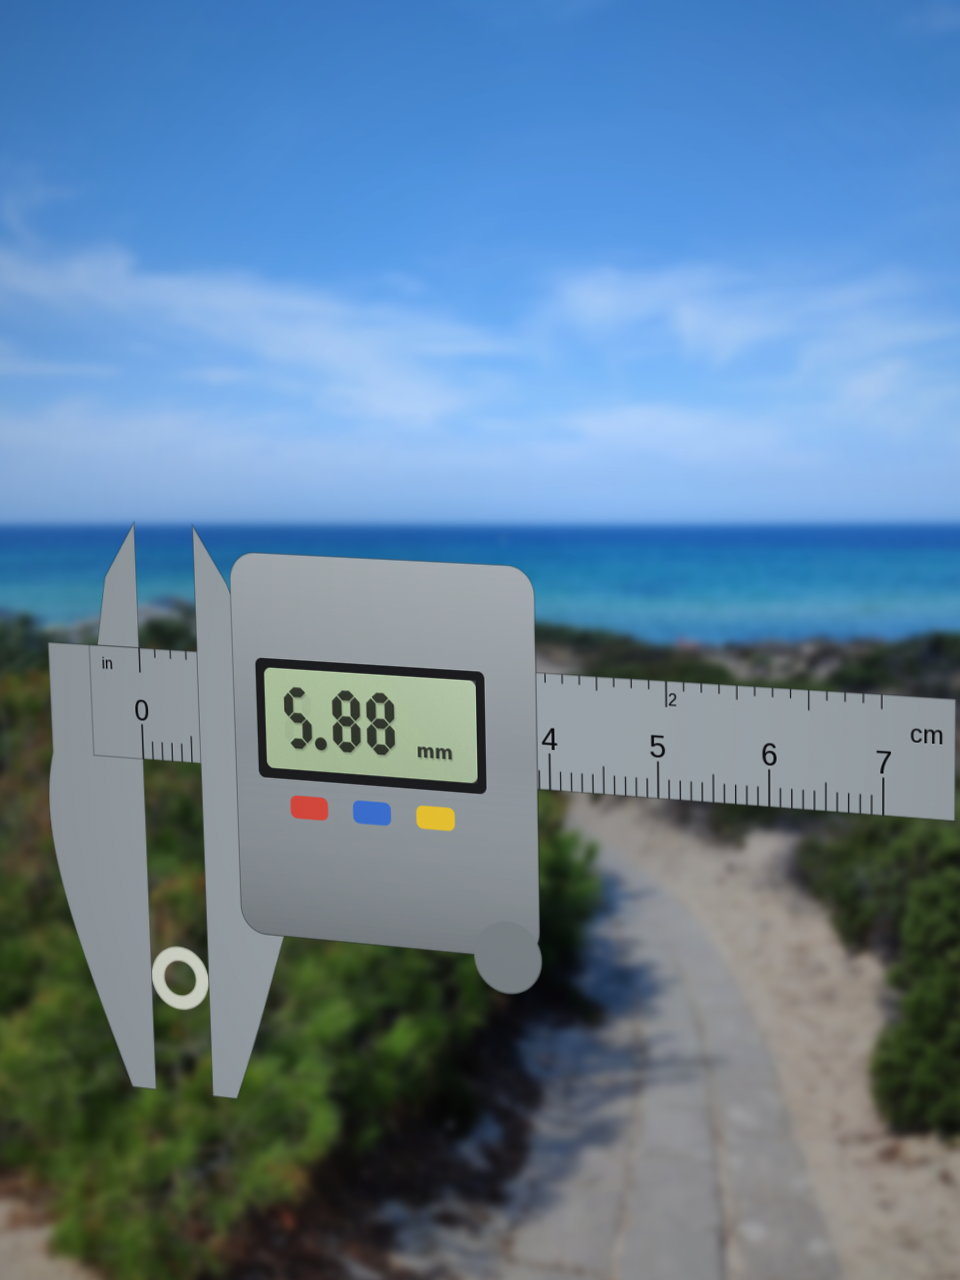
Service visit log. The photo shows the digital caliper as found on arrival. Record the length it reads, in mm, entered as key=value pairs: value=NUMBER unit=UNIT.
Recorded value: value=5.88 unit=mm
